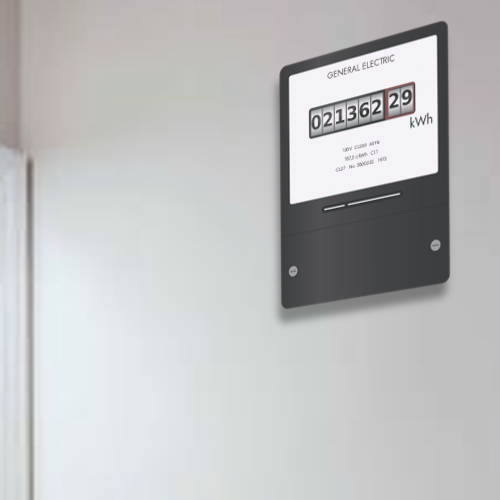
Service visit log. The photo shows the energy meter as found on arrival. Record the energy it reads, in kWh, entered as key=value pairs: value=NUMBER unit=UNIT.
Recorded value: value=21362.29 unit=kWh
